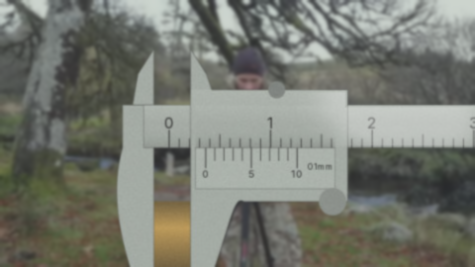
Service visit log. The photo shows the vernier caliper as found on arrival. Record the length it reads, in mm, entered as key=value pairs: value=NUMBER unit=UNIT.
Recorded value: value=3.6 unit=mm
